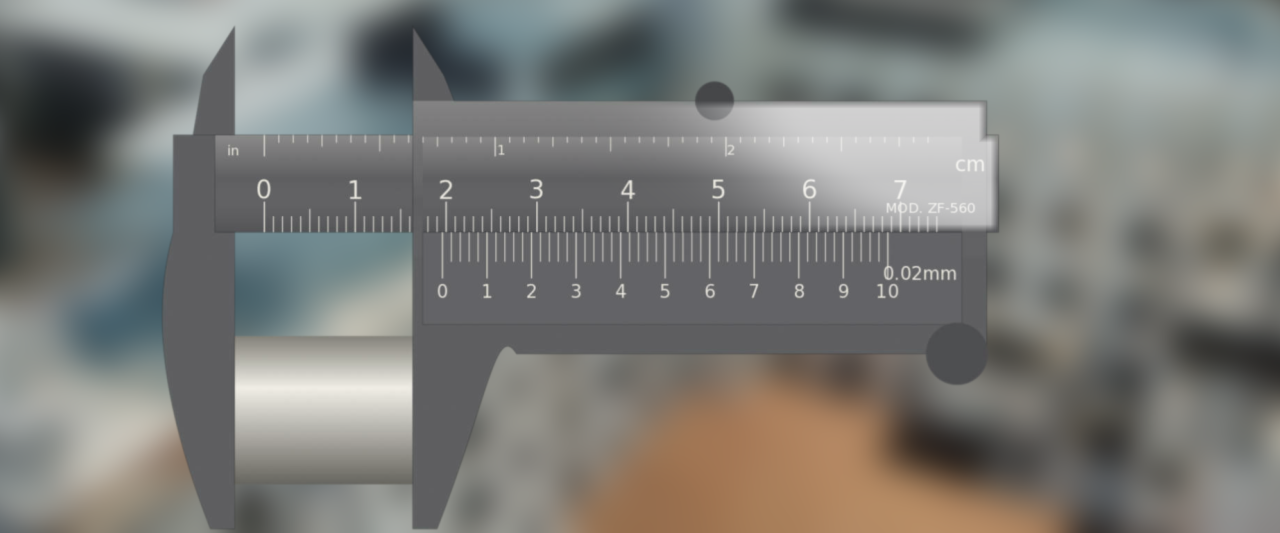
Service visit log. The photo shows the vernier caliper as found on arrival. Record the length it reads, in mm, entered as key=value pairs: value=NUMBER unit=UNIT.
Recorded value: value=19.6 unit=mm
